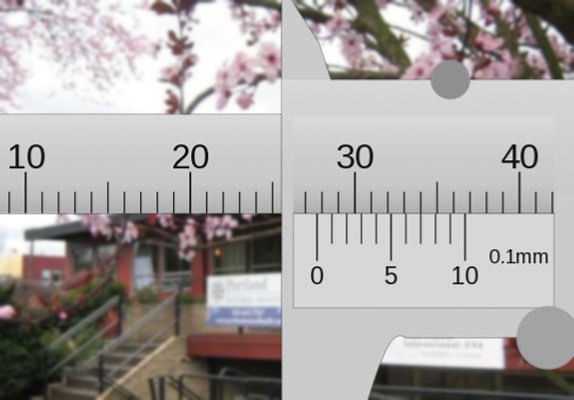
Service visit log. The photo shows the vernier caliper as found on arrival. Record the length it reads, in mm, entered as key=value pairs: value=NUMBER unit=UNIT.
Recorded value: value=27.7 unit=mm
